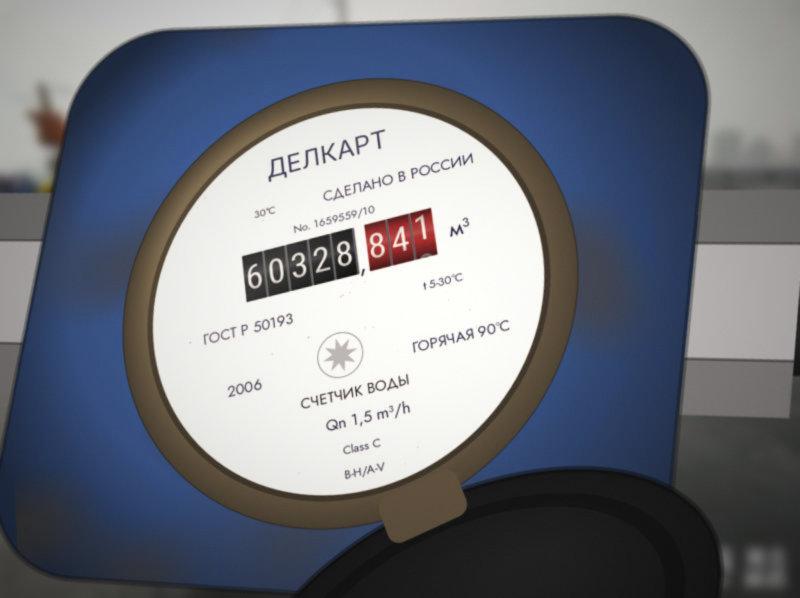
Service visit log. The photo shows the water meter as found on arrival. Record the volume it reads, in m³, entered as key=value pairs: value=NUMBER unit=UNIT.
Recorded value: value=60328.841 unit=m³
